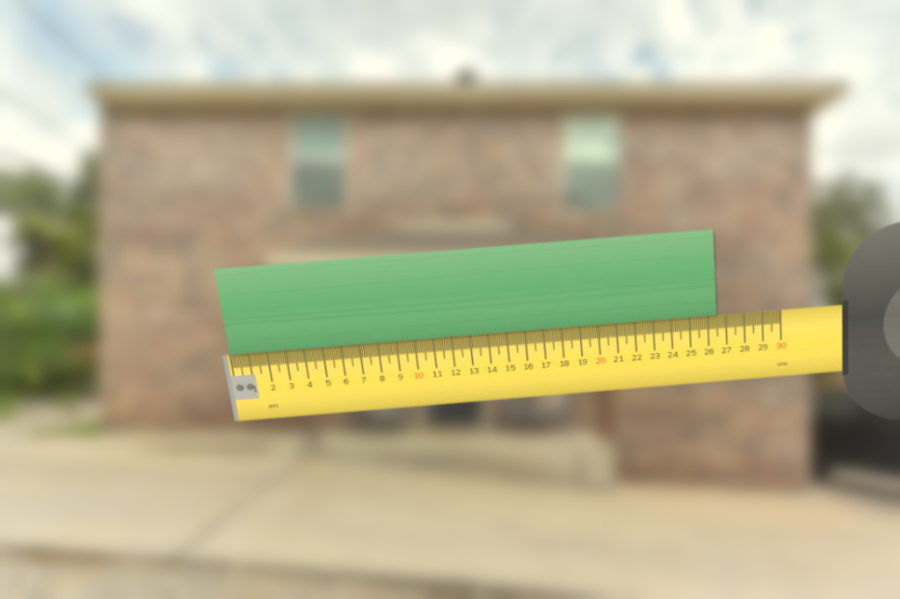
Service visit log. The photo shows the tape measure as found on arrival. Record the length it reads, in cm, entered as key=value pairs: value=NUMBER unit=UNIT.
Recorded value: value=26.5 unit=cm
